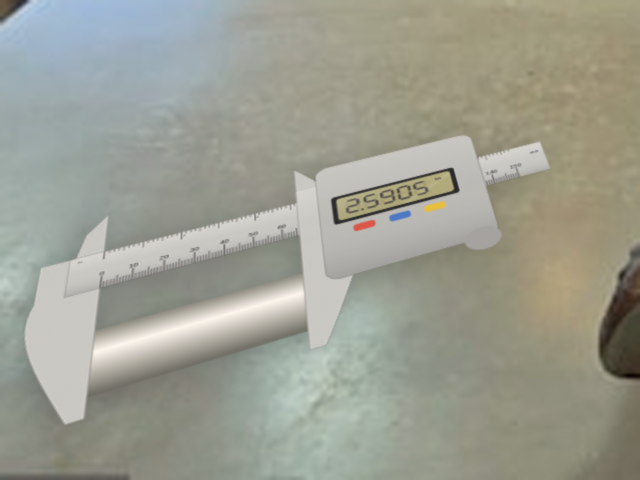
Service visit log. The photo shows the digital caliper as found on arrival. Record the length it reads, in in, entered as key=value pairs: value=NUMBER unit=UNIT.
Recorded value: value=2.5905 unit=in
